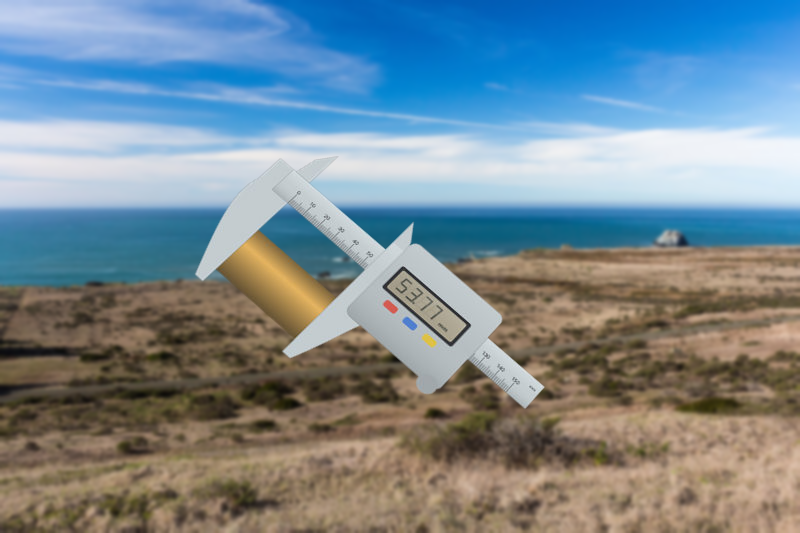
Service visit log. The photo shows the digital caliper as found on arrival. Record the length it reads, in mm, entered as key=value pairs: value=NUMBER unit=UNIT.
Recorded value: value=53.77 unit=mm
